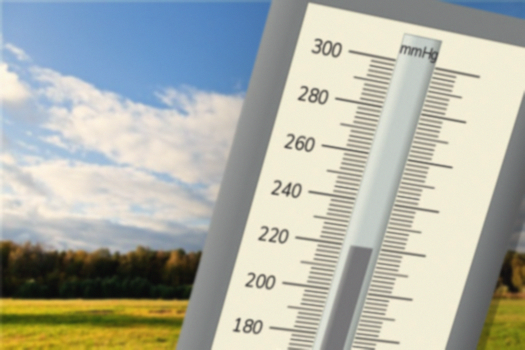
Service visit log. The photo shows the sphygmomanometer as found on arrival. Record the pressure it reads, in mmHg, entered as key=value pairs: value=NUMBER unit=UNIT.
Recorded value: value=220 unit=mmHg
